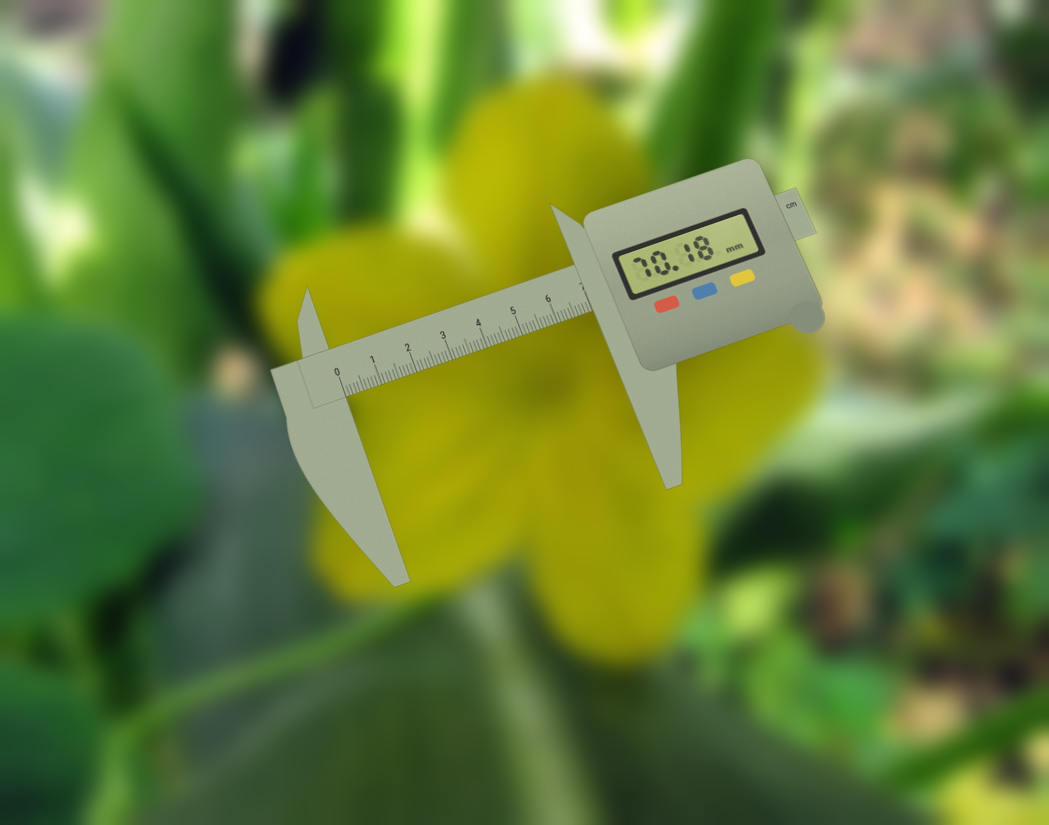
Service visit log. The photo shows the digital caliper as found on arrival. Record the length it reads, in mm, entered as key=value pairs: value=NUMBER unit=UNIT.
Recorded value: value=70.18 unit=mm
